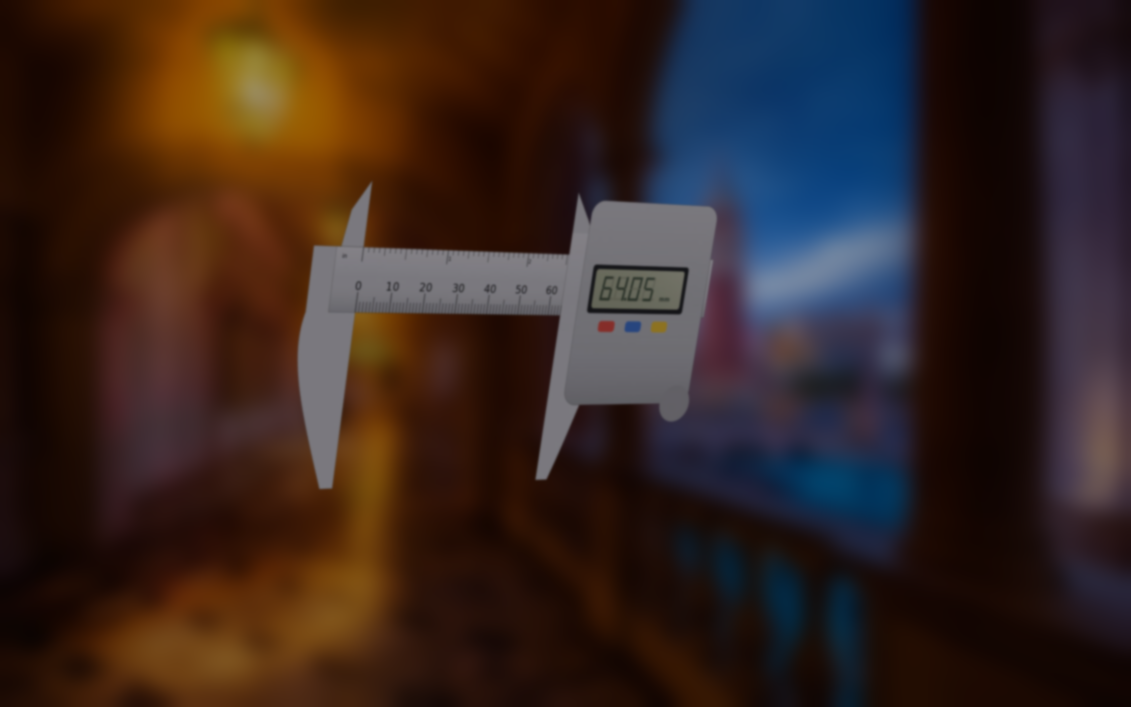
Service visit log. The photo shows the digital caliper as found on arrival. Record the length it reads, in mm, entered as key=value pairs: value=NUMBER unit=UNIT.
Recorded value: value=64.05 unit=mm
